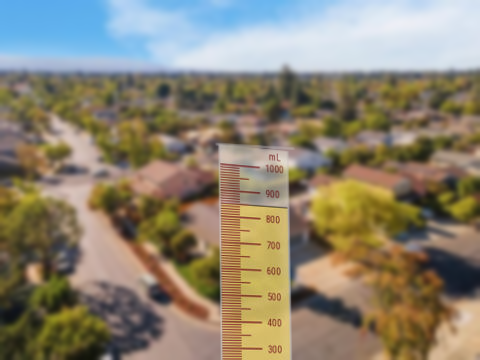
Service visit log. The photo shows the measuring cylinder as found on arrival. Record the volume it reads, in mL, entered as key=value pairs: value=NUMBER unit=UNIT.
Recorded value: value=850 unit=mL
